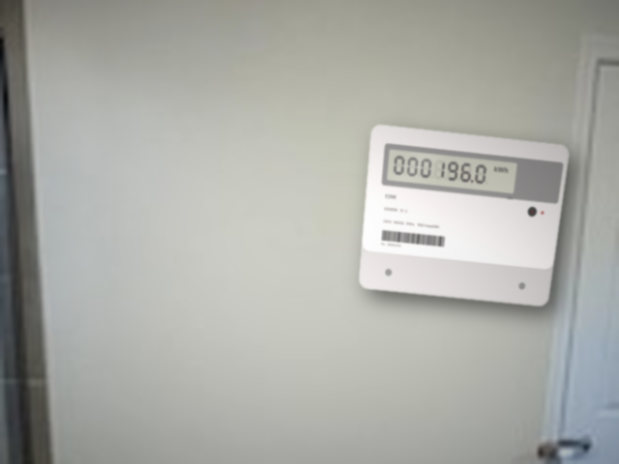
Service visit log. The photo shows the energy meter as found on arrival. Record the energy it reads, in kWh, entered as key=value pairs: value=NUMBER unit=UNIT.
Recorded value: value=196.0 unit=kWh
